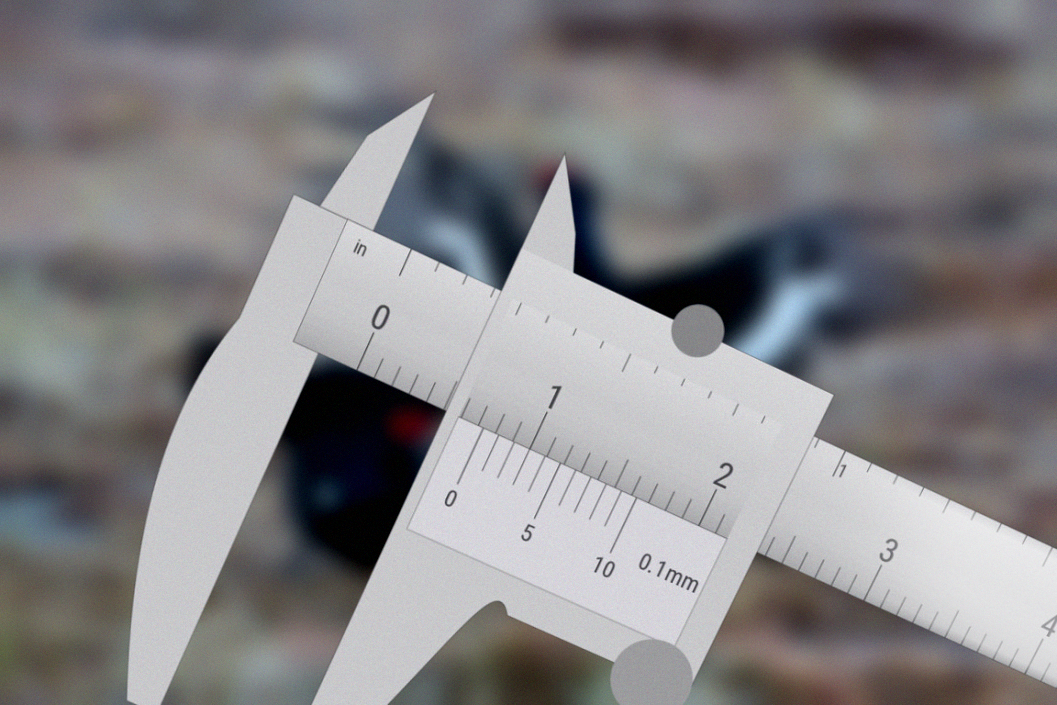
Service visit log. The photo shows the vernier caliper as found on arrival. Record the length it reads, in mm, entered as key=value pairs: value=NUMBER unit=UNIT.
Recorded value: value=7.3 unit=mm
